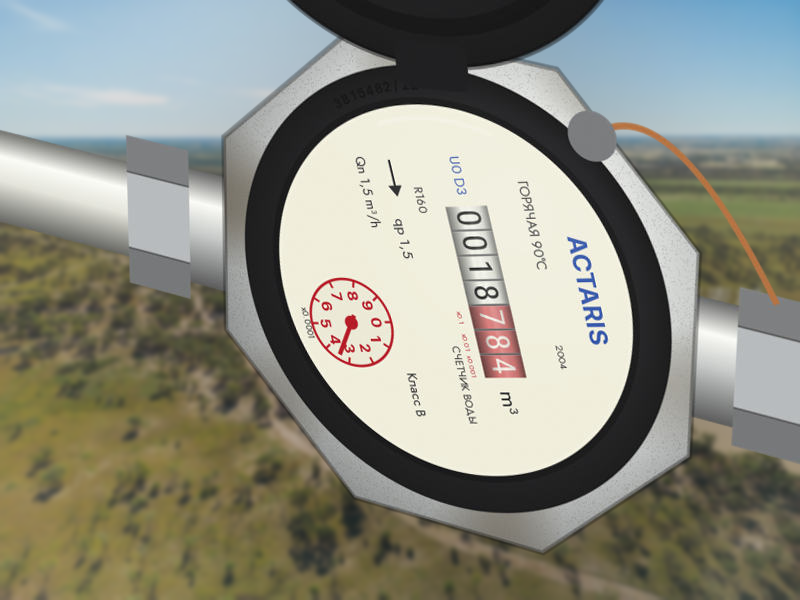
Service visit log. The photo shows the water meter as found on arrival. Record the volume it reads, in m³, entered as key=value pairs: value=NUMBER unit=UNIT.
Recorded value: value=18.7843 unit=m³
